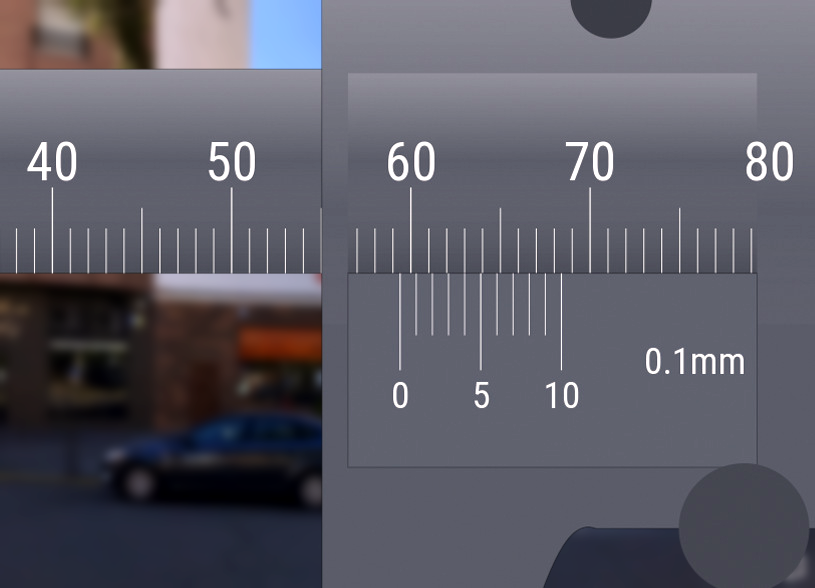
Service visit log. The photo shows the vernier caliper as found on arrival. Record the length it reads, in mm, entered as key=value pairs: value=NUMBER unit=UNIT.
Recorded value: value=59.4 unit=mm
